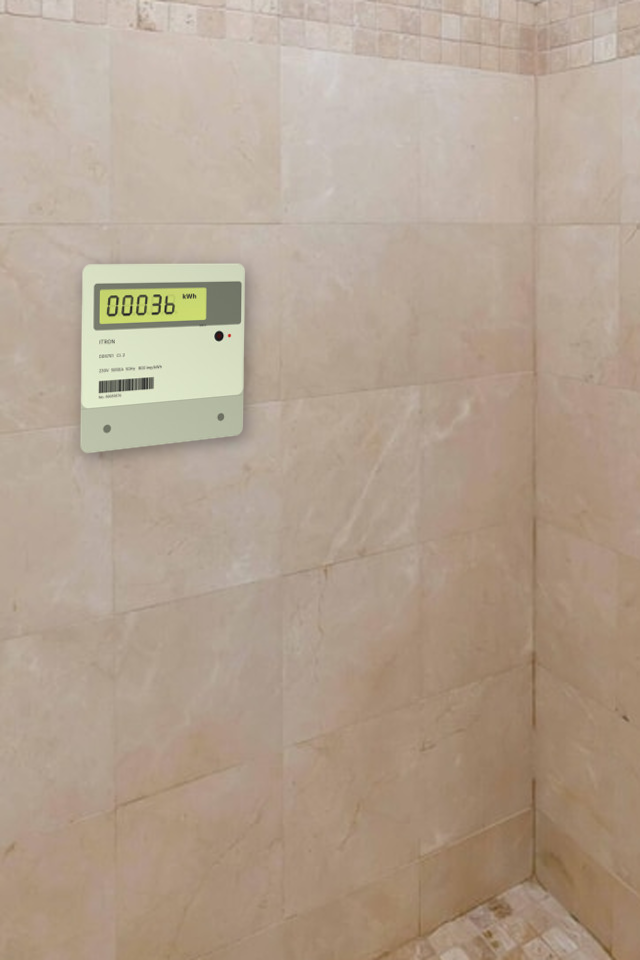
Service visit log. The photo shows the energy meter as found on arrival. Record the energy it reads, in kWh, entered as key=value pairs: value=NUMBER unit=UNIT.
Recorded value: value=36 unit=kWh
